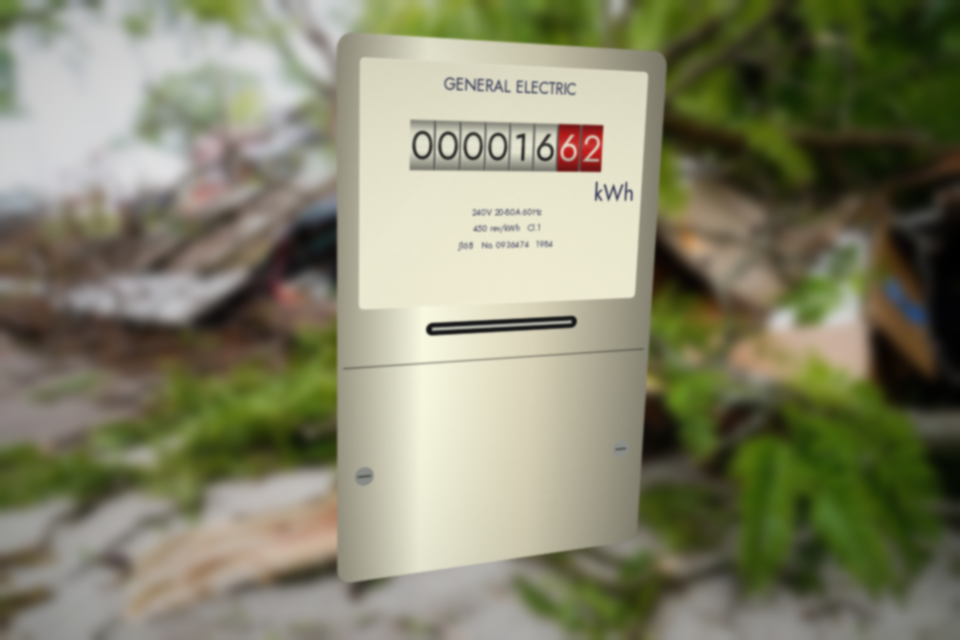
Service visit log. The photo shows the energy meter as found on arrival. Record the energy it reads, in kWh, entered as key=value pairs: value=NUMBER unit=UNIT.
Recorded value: value=16.62 unit=kWh
